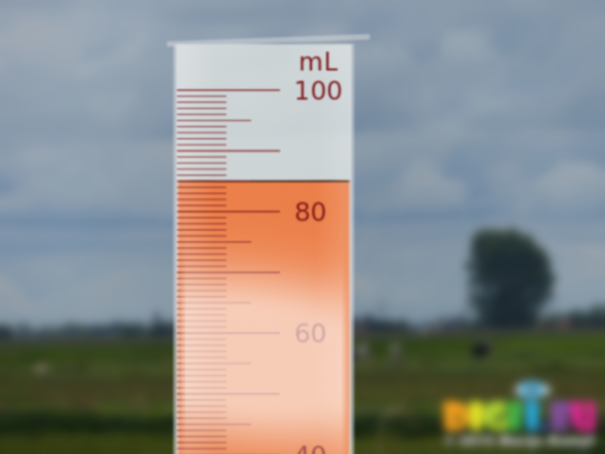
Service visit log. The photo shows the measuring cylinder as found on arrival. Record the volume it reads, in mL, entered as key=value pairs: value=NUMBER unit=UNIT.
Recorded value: value=85 unit=mL
